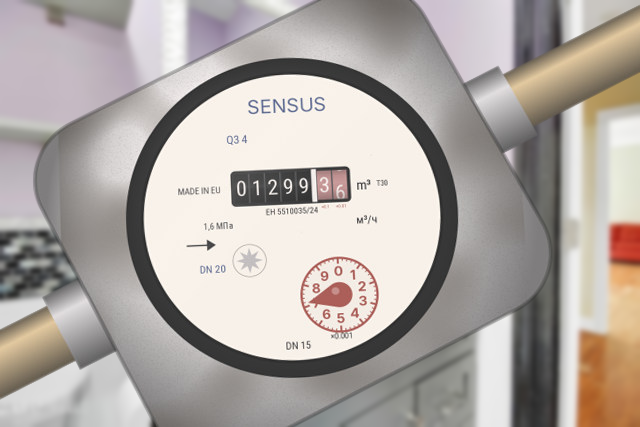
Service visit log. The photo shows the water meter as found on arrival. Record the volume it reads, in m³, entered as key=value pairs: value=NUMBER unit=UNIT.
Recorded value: value=1299.357 unit=m³
